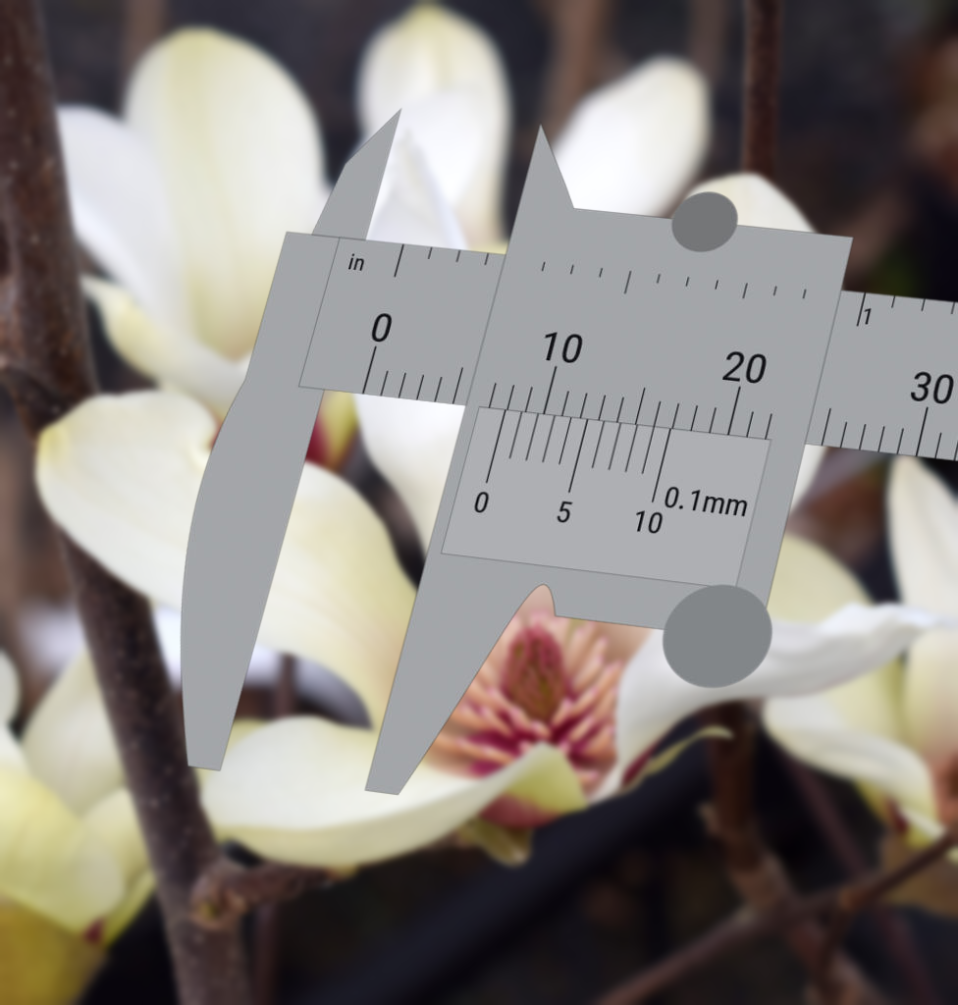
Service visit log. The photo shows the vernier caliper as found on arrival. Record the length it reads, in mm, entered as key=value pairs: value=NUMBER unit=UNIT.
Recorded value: value=7.9 unit=mm
